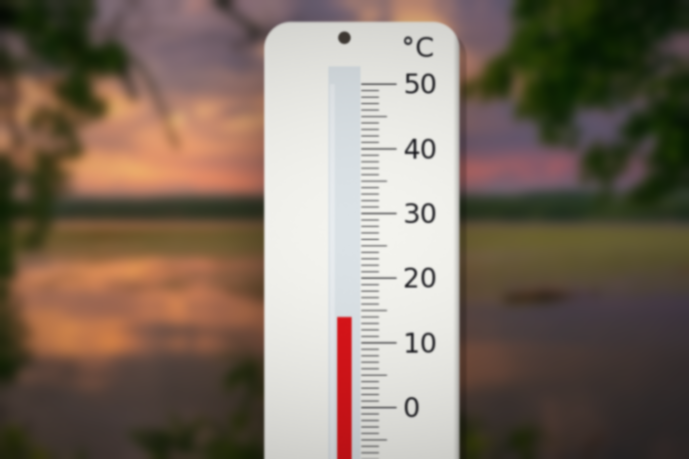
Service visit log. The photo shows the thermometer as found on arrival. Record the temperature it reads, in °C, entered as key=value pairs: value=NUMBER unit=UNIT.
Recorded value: value=14 unit=°C
